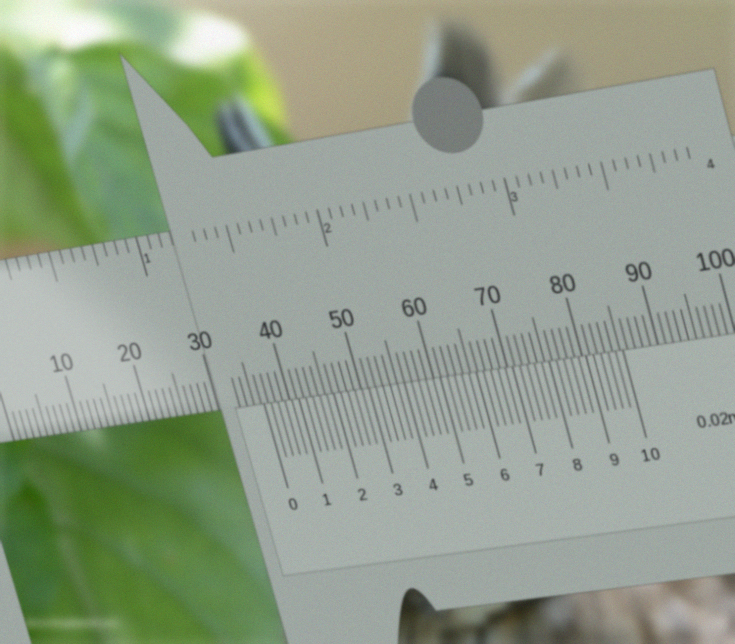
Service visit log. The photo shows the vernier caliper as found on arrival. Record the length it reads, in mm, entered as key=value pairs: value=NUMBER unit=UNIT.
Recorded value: value=36.4 unit=mm
